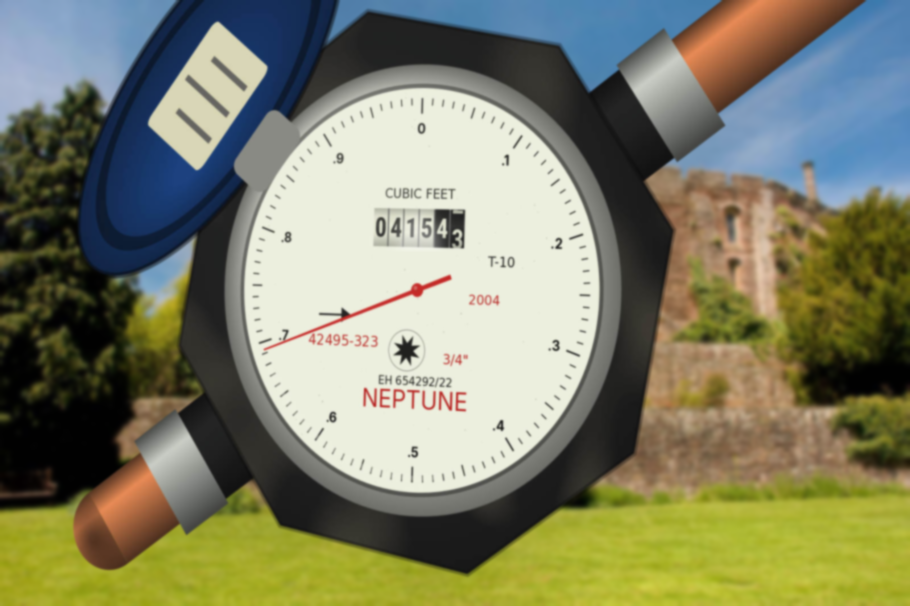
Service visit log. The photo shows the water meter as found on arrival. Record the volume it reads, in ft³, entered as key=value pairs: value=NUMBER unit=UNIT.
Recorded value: value=41542.69 unit=ft³
